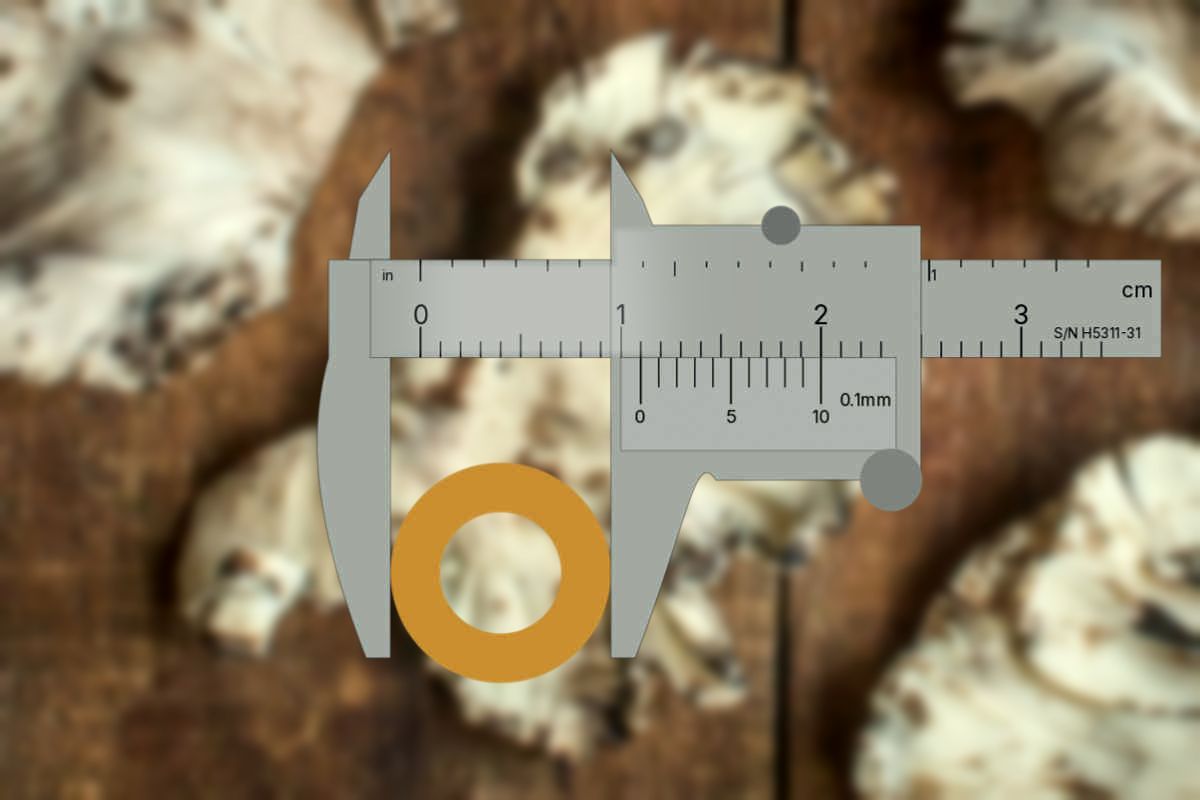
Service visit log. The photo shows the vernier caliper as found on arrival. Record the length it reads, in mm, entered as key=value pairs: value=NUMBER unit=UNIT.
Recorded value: value=11.0 unit=mm
